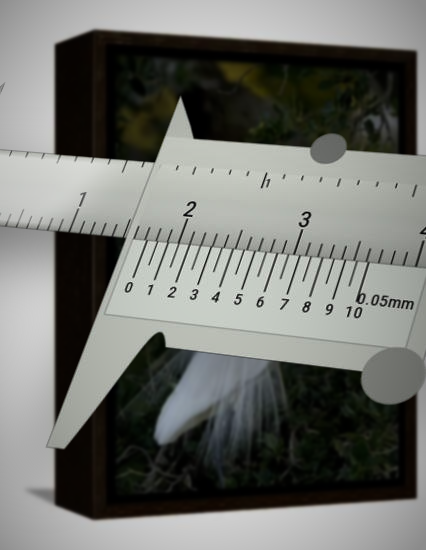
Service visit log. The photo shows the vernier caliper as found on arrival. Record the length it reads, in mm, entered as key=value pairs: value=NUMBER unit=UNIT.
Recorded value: value=17.2 unit=mm
